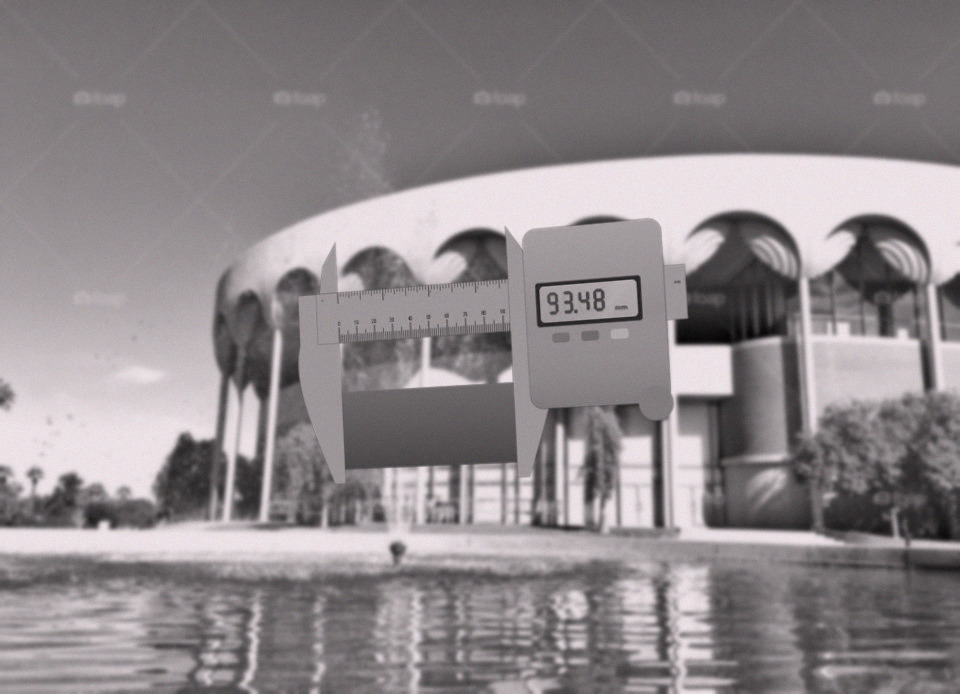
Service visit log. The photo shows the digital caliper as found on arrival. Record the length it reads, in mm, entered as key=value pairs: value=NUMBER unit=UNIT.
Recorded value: value=93.48 unit=mm
